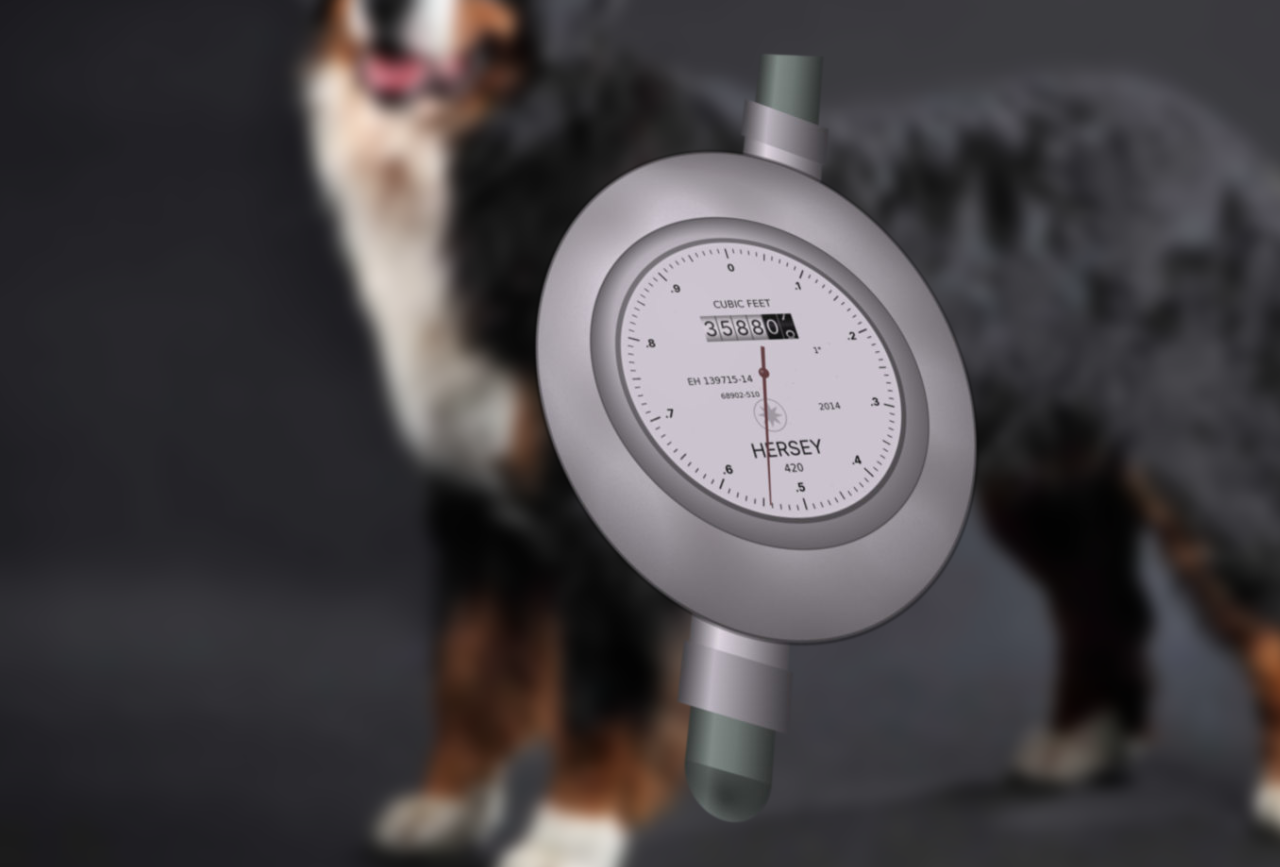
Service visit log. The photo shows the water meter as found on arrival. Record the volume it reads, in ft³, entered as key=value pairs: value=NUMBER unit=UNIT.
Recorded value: value=358807.54 unit=ft³
